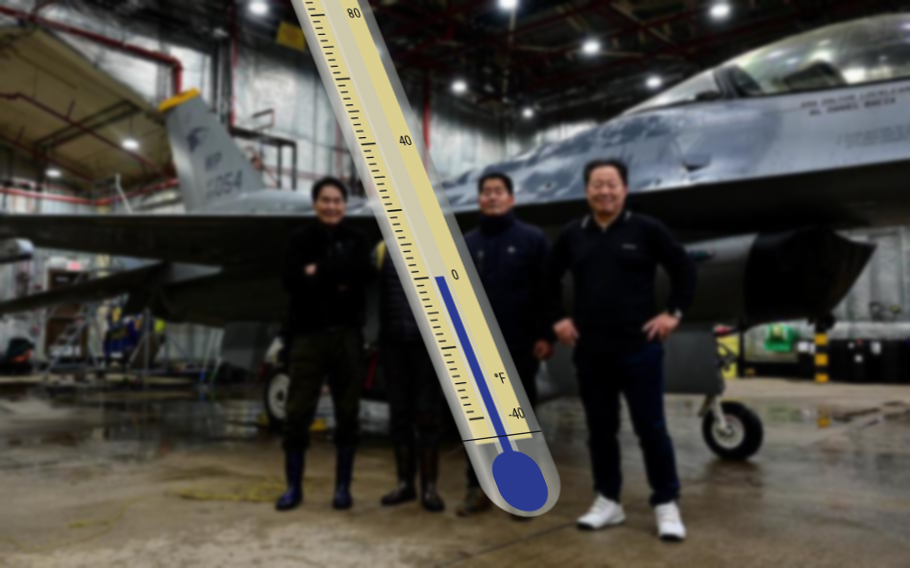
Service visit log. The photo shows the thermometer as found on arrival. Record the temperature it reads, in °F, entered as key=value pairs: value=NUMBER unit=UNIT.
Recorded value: value=0 unit=°F
